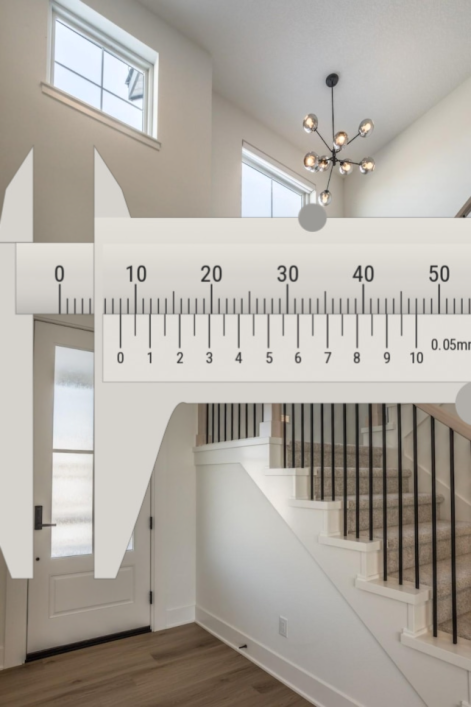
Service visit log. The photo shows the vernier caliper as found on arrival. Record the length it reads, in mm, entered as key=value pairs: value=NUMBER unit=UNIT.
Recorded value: value=8.0 unit=mm
